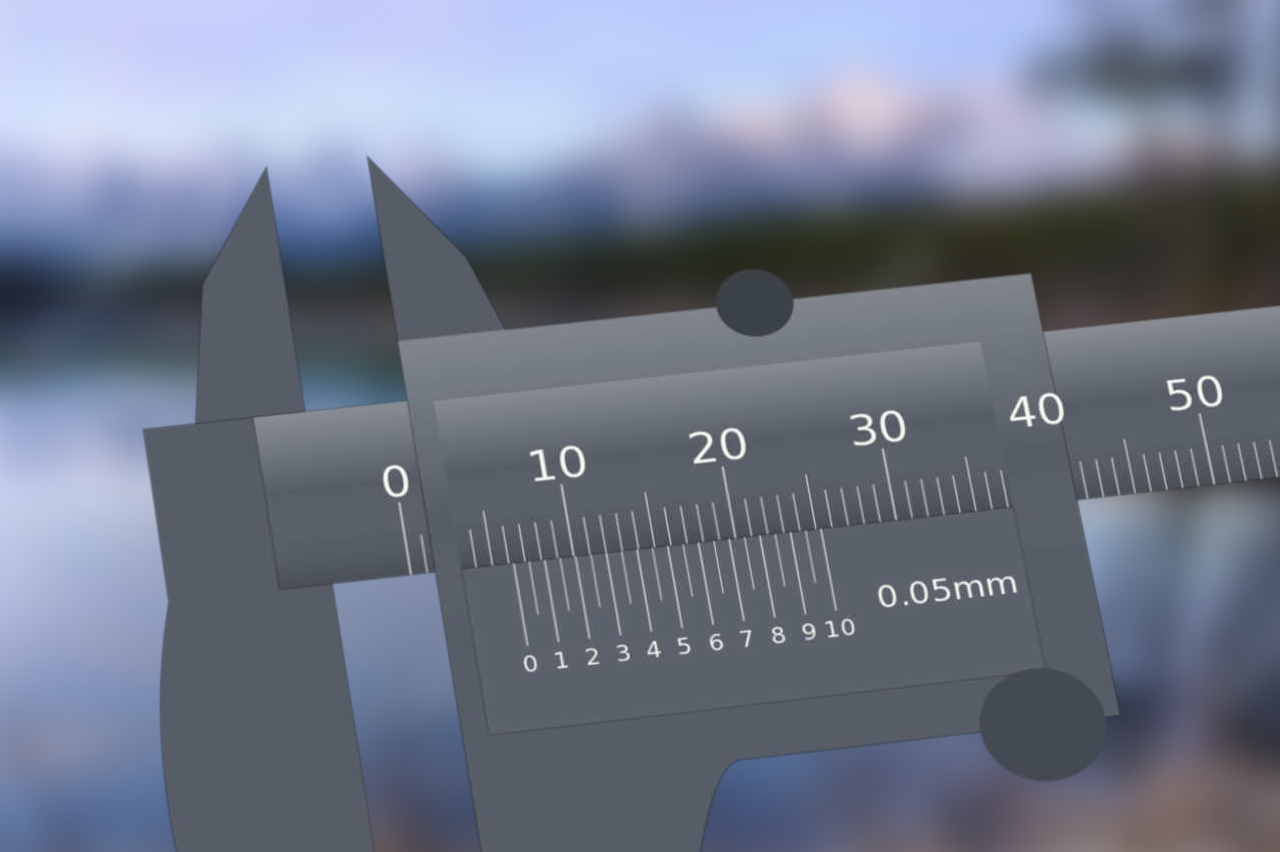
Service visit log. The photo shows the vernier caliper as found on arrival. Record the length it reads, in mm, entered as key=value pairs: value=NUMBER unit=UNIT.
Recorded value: value=6.3 unit=mm
